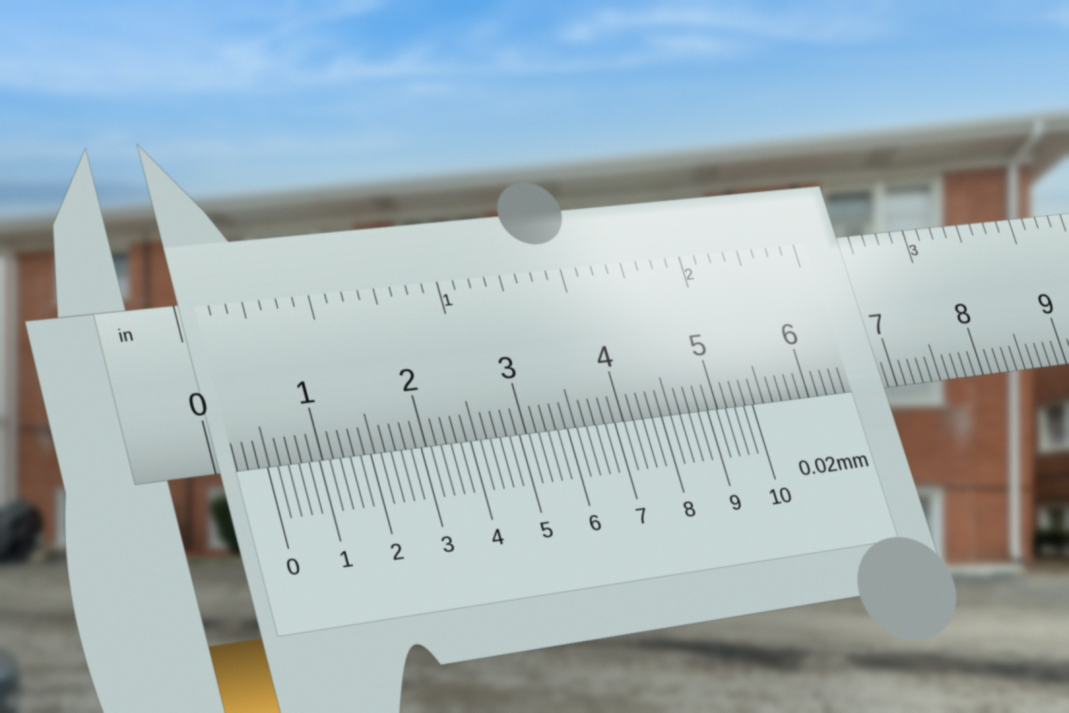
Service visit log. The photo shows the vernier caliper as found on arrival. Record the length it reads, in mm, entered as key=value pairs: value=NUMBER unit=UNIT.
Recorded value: value=4.8 unit=mm
